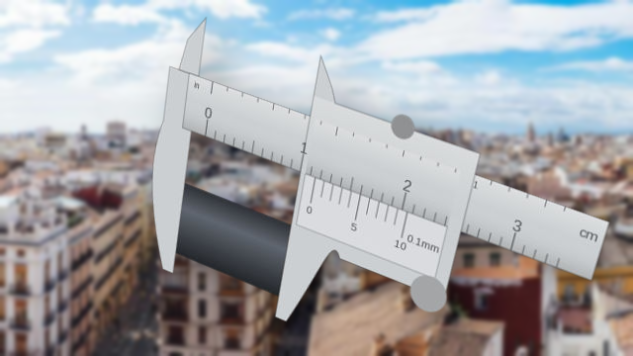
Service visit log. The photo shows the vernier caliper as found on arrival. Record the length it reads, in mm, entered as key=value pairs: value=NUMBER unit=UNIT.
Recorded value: value=11.5 unit=mm
